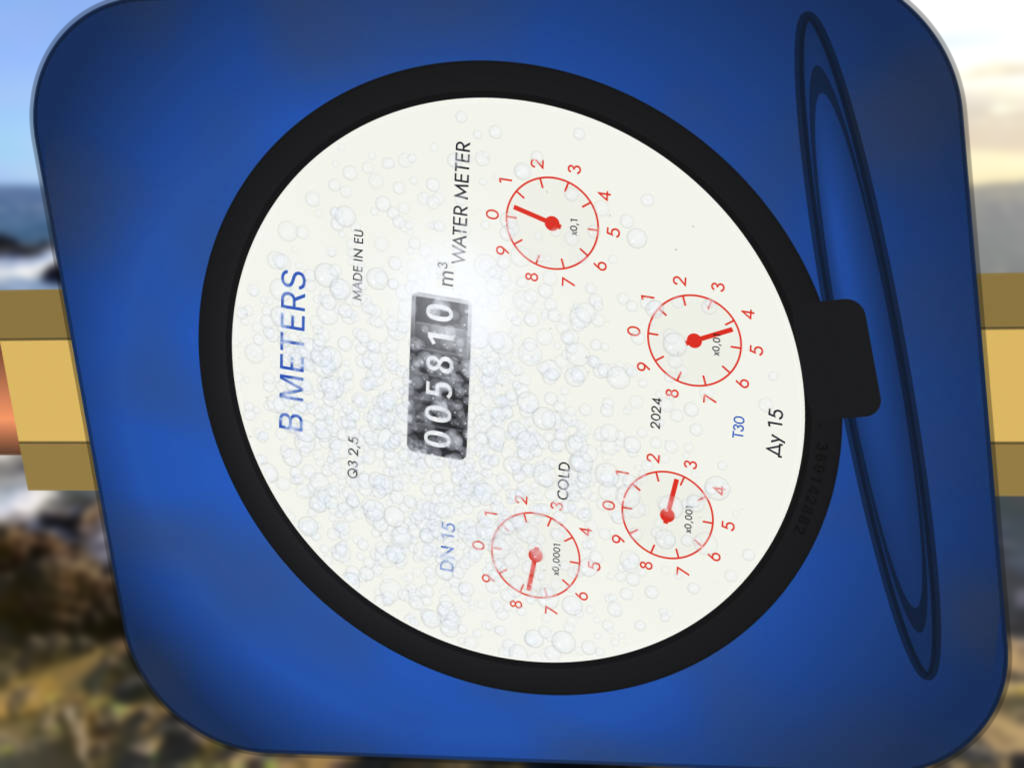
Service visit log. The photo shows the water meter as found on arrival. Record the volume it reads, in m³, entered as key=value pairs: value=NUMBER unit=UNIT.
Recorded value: value=5810.0427 unit=m³
